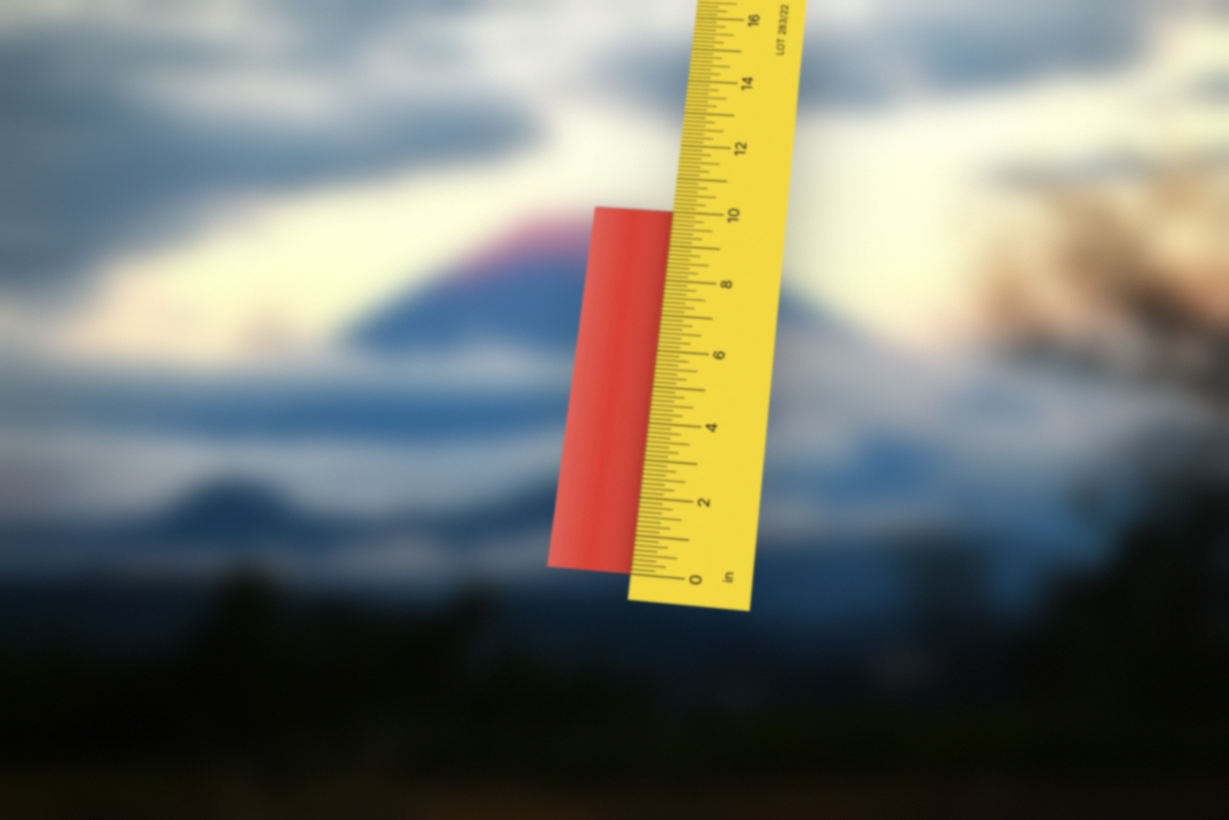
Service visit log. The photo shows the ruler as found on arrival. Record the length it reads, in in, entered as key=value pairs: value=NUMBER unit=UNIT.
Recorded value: value=10 unit=in
